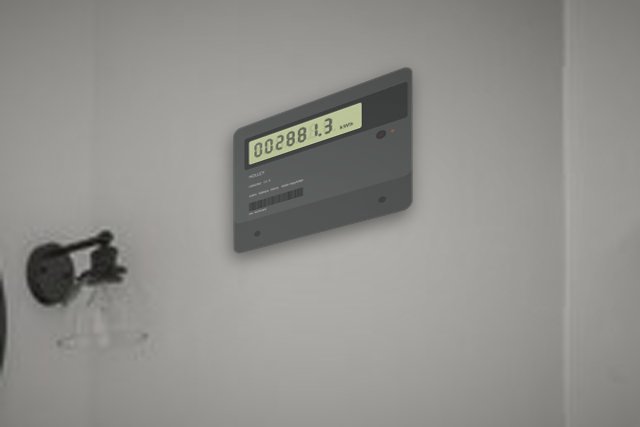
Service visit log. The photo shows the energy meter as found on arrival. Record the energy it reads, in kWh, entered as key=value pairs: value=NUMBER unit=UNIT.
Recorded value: value=2881.3 unit=kWh
